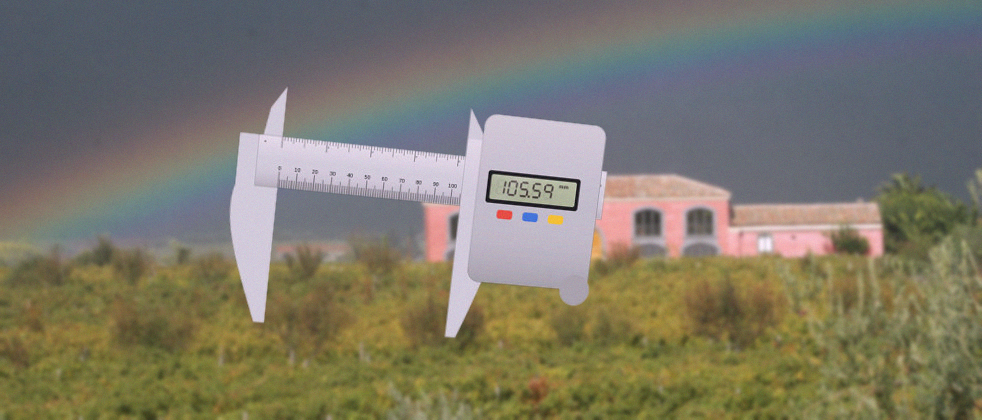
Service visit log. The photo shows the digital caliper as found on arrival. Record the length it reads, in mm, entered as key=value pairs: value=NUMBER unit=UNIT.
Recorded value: value=105.59 unit=mm
